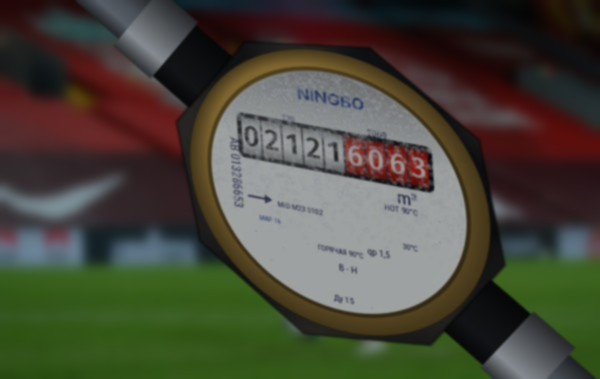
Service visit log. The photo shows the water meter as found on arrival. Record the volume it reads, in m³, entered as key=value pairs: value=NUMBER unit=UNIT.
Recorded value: value=2121.6063 unit=m³
